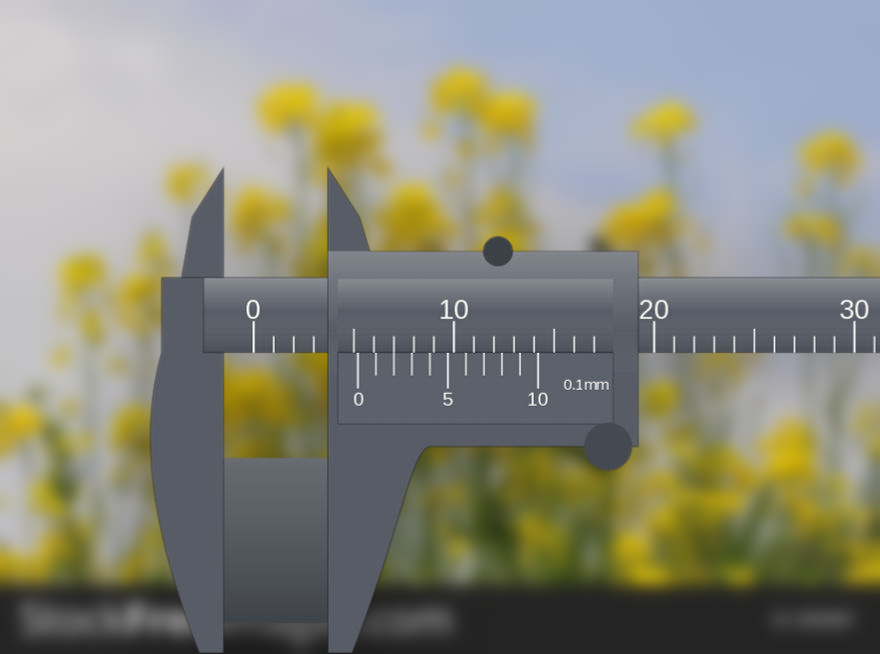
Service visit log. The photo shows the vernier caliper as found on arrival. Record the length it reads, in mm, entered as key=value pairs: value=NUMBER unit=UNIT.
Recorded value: value=5.2 unit=mm
